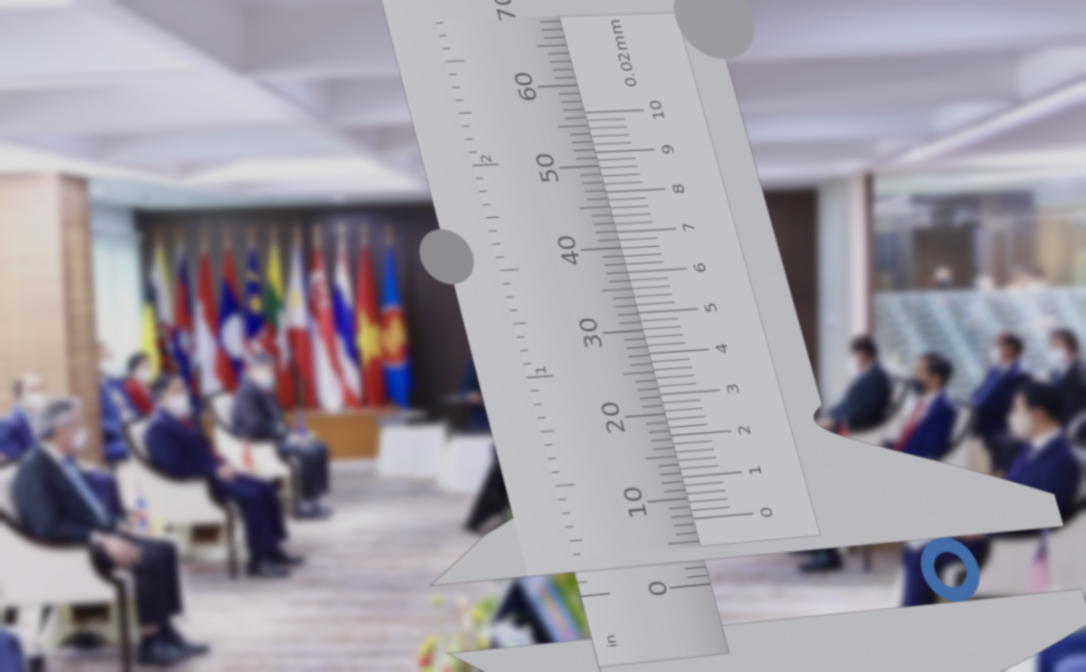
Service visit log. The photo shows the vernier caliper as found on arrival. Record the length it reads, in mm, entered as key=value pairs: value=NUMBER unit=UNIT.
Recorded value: value=7.6 unit=mm
